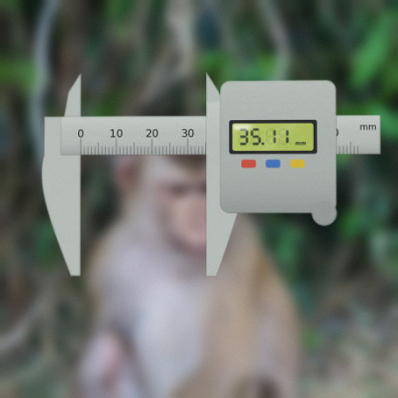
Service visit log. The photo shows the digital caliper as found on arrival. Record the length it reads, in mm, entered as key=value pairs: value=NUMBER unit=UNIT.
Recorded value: value=35.11 unit=mm
